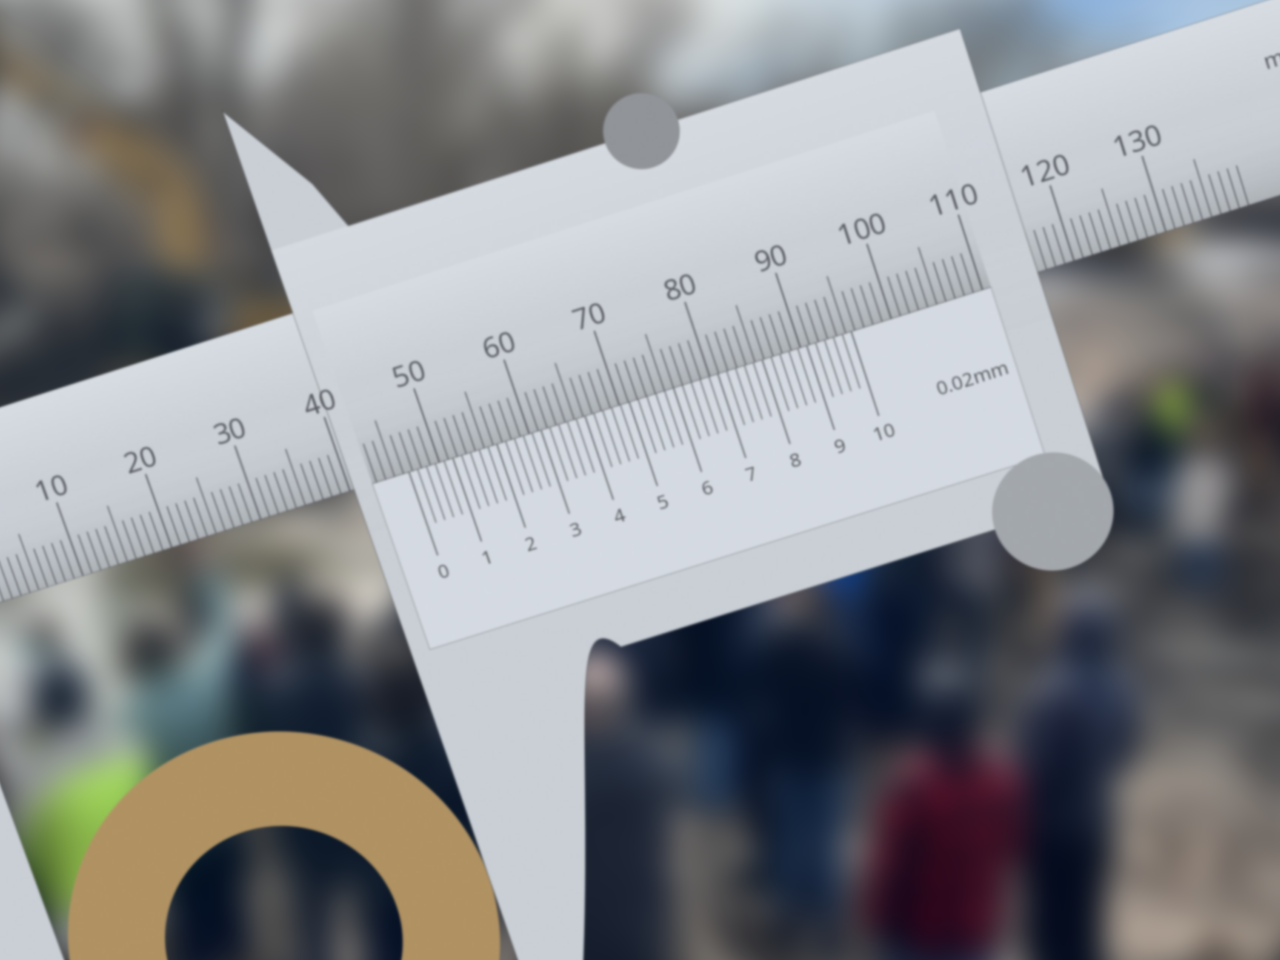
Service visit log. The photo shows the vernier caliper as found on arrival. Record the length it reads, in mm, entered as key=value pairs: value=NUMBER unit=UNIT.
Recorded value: value=46.6 unit=mm
